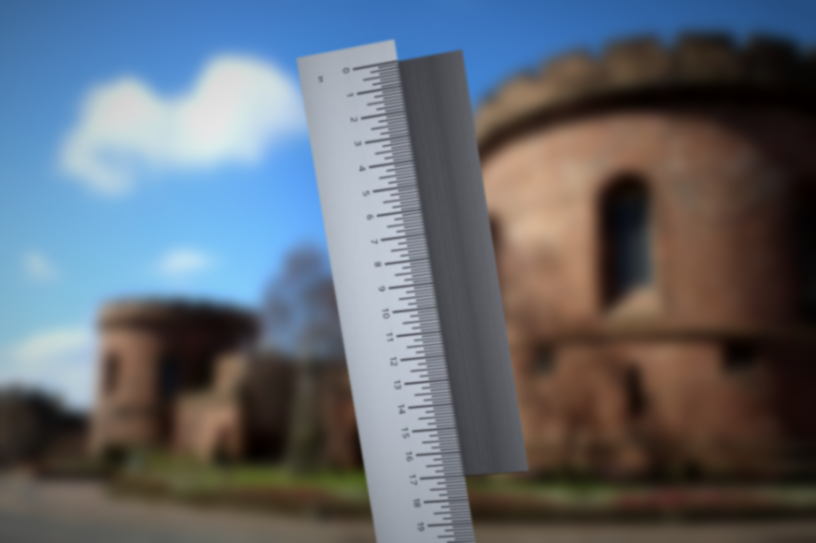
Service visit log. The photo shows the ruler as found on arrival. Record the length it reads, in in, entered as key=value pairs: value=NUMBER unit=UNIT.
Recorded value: value=17 unit=in
